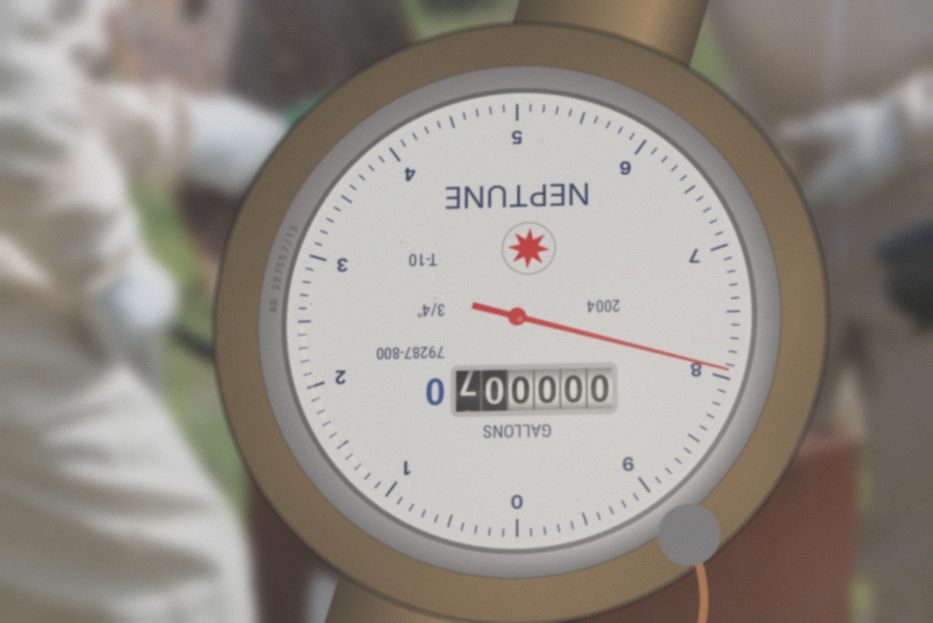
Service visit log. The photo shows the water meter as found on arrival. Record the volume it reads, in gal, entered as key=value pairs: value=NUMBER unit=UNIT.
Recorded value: value=67.9 unit=gal
